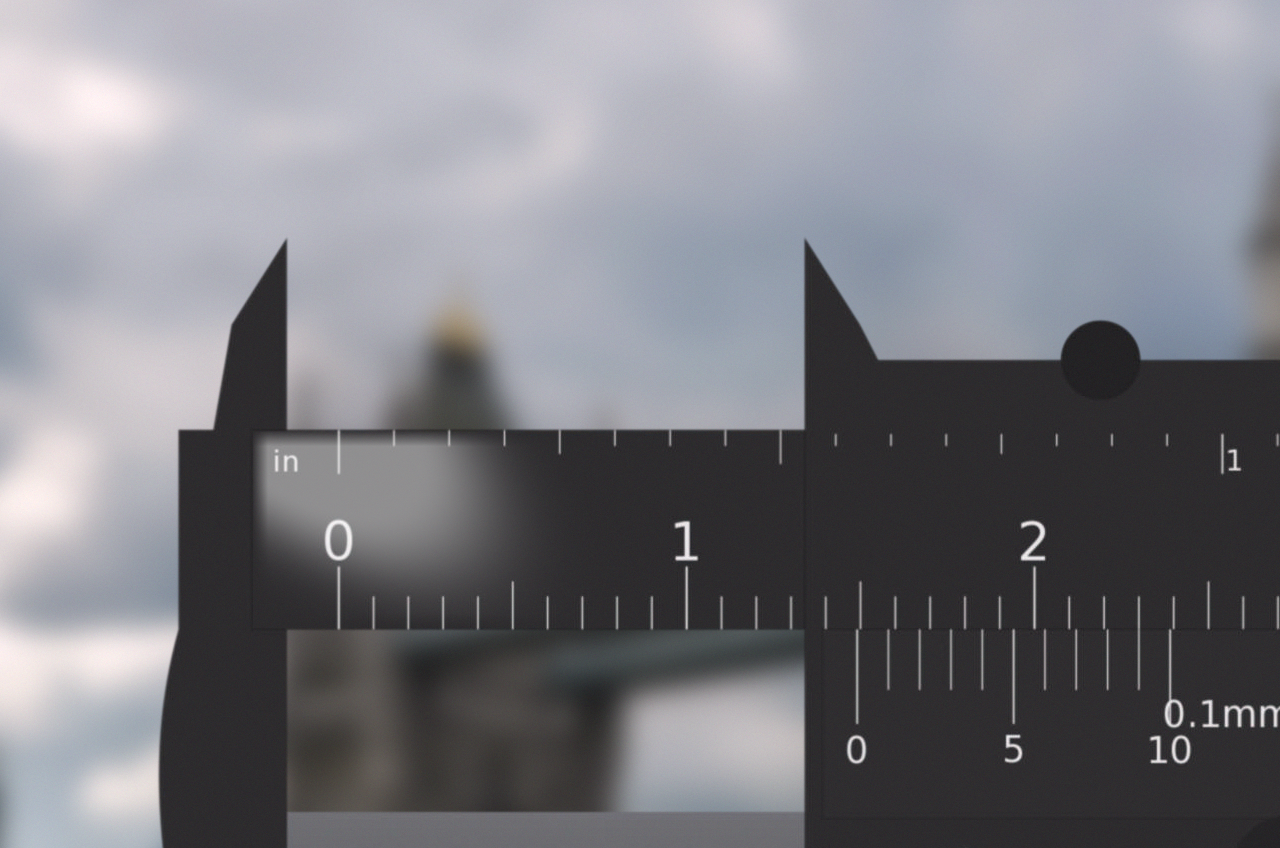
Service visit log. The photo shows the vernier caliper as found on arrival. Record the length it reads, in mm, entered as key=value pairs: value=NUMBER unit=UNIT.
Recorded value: value=14.9 unit=mm
